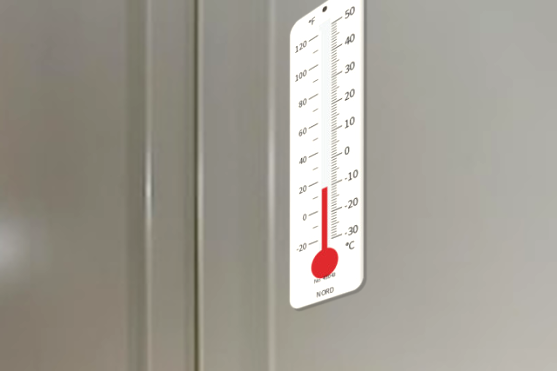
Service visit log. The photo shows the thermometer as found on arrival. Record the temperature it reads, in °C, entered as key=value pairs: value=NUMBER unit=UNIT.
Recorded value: value=-10 unit=°C
